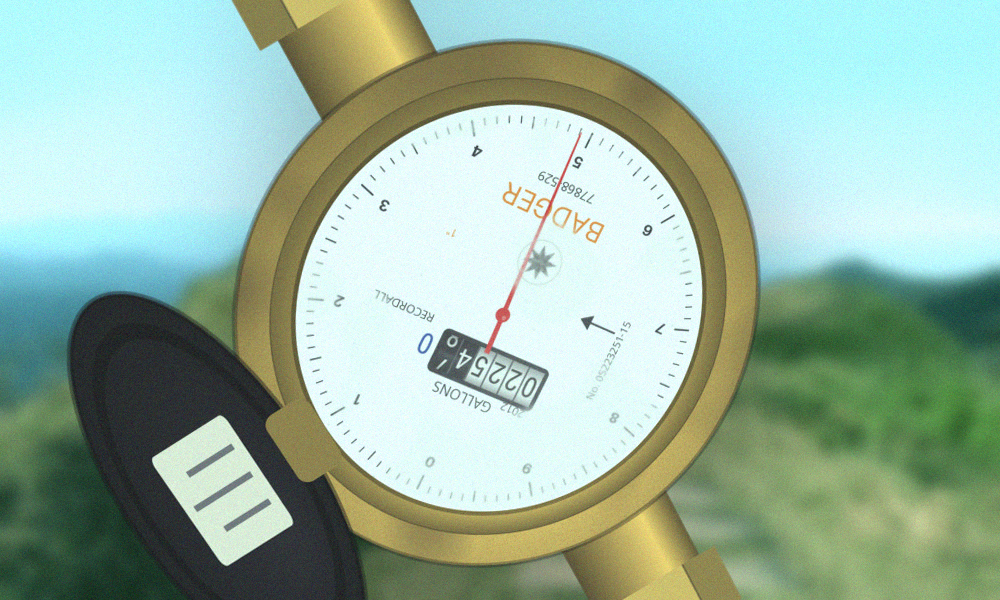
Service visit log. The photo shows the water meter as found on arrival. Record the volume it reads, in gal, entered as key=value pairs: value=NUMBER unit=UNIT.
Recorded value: value=225474.9 unit=gal
